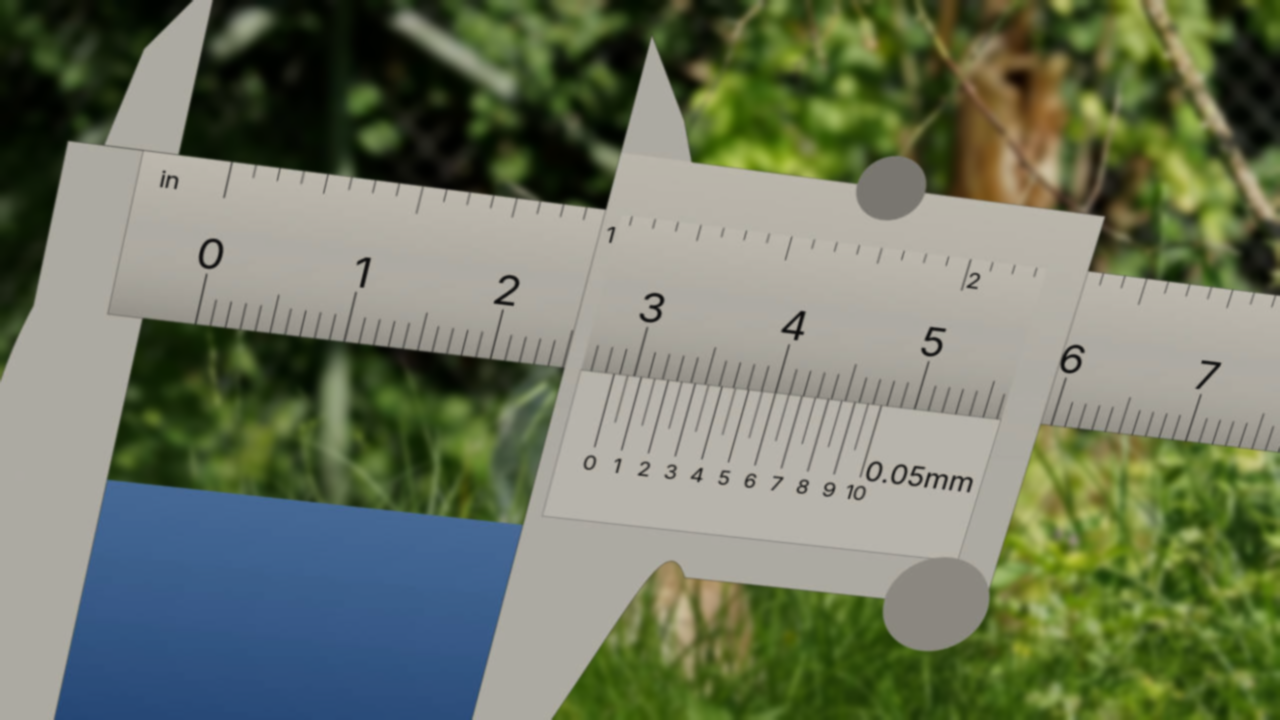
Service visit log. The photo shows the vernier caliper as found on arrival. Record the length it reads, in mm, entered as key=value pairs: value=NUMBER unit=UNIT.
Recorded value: value=28.6 unit=mm
